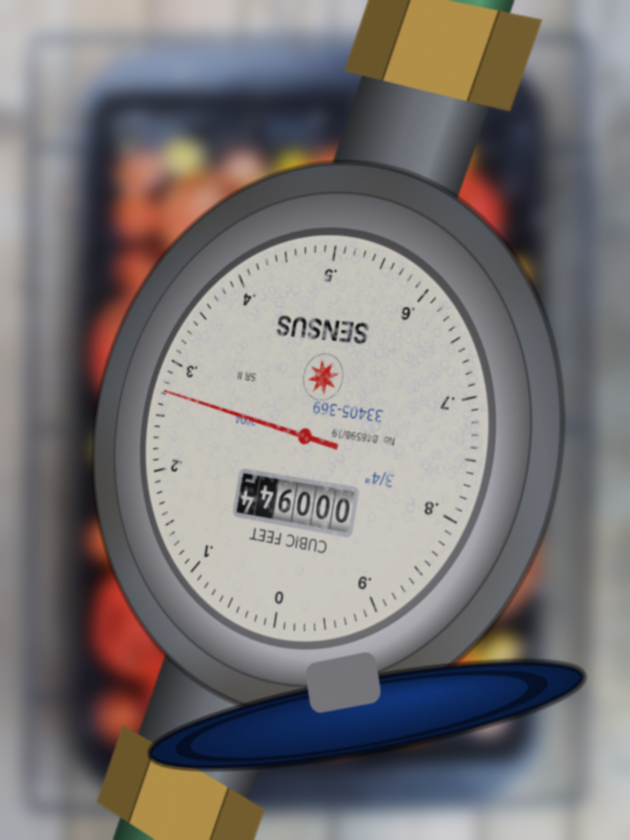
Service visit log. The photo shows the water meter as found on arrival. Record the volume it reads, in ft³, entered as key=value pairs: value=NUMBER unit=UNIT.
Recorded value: value=944.27 unit=ft³
